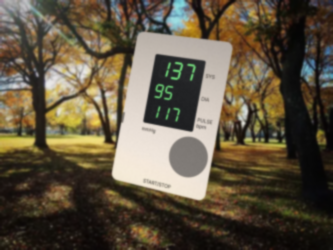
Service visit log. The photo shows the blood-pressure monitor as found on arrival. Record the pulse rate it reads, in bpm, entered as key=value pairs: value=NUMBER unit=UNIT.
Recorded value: value=117 unit=bpm
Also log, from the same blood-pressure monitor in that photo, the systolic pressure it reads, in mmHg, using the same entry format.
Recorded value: value=137 unit=mmHg
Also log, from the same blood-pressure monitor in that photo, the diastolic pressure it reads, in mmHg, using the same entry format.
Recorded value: value=95 unit=mmHg
